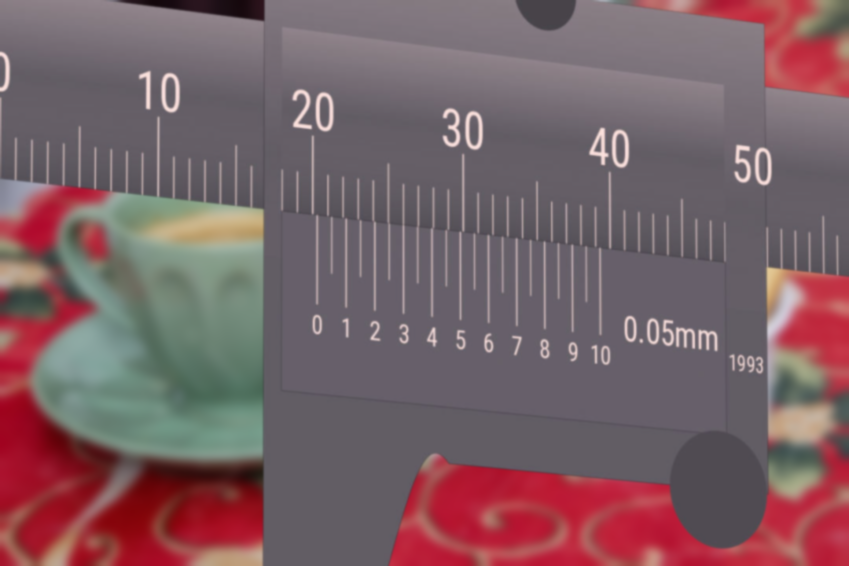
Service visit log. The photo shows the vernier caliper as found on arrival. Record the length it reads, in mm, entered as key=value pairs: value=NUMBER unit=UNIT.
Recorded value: value=20.3 unit=mm
